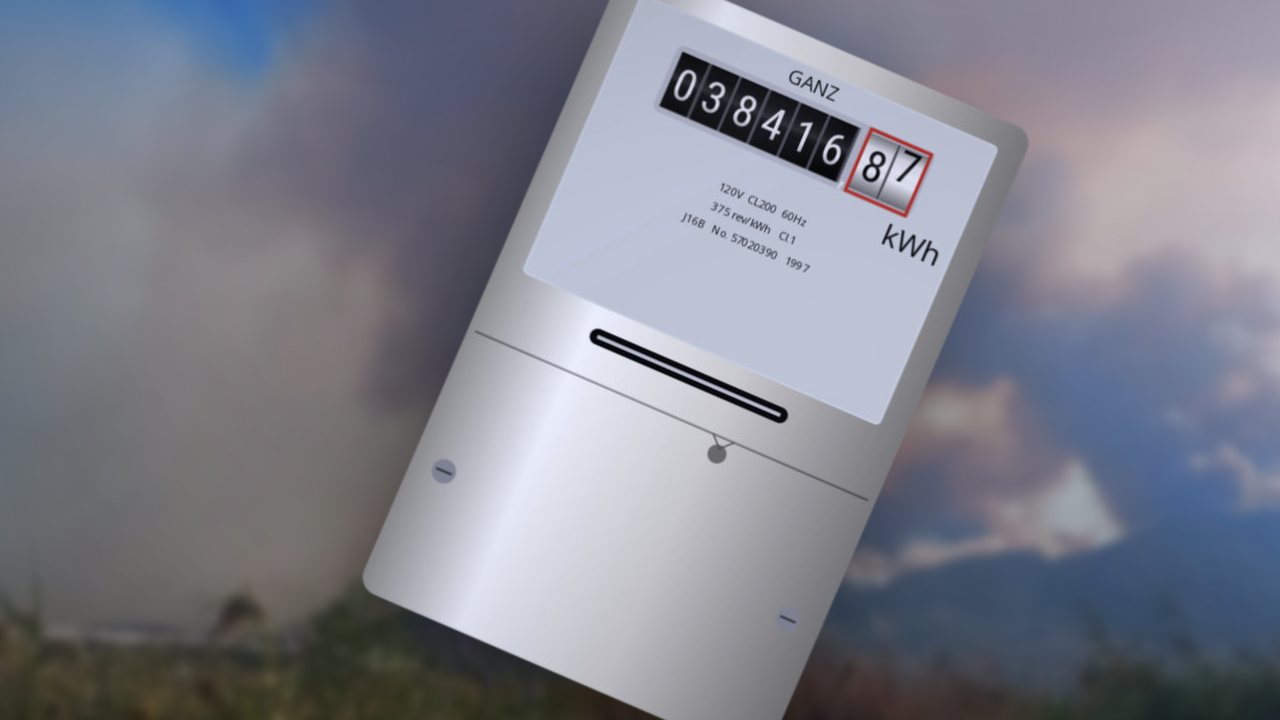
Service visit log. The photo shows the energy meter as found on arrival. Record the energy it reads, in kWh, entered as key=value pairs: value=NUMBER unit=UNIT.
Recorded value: value=38416.87 unit=kWh
